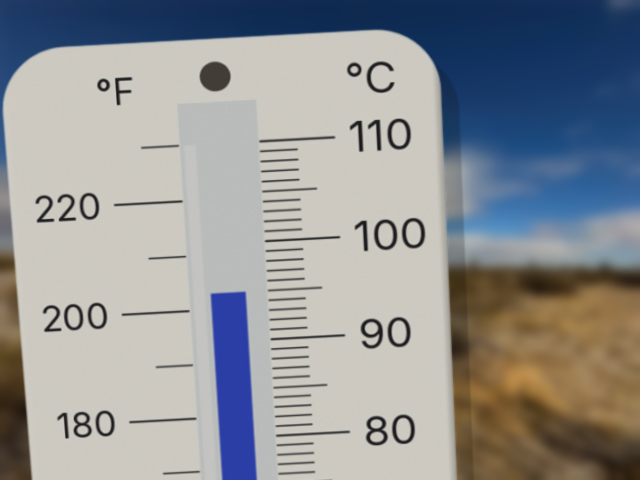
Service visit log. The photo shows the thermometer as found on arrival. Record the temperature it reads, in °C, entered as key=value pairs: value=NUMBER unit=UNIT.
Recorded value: value=95 unit=°C
